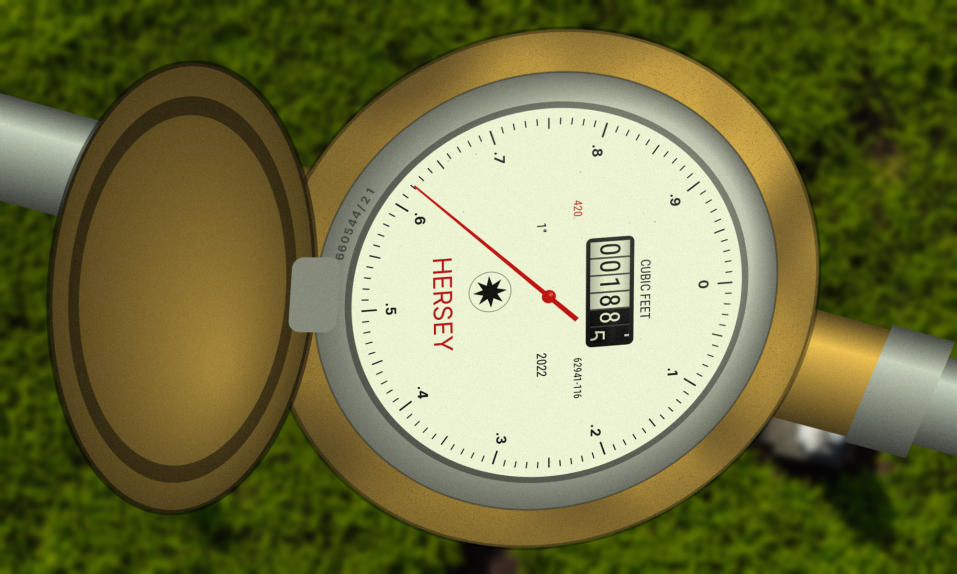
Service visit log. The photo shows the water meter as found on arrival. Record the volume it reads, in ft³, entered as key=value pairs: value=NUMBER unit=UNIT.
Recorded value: value=1884.62 unit=ft³
